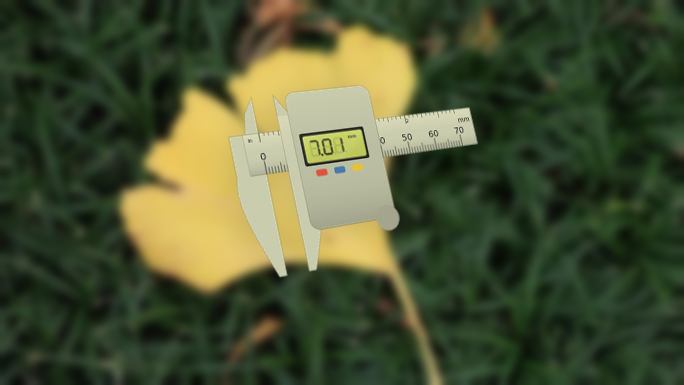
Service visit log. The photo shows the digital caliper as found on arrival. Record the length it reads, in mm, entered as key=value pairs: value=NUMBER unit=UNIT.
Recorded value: value=7.01 unit=mm
